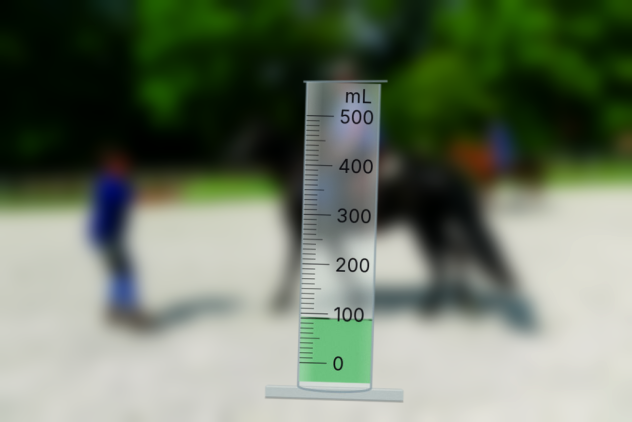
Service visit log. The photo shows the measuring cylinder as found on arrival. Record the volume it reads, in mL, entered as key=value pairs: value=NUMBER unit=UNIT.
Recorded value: value=90 unit=mL
